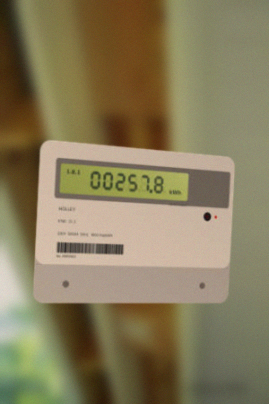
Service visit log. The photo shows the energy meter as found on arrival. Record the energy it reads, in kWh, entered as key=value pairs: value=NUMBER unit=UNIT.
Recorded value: value=257.8 unit=kWh
